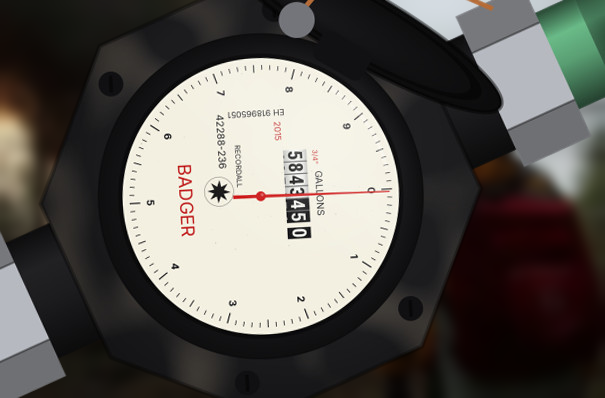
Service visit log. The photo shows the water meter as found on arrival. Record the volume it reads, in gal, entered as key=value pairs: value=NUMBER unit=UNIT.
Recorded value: value=5843450.0 unit=gal
